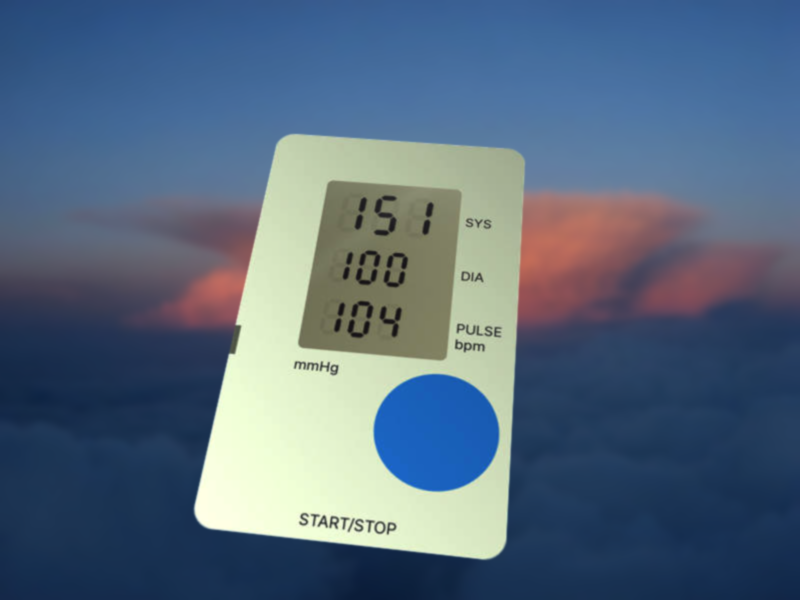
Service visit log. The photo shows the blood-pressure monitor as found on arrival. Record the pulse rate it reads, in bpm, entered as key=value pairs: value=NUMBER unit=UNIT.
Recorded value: value=104 unit=bpm
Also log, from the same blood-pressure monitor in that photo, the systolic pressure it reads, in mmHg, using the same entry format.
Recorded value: value=151 unit=mmHg
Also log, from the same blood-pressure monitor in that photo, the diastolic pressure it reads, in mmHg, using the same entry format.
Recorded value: value=100 unit=mmHg
